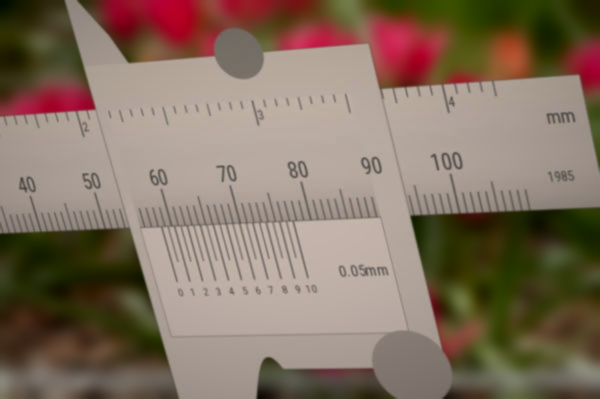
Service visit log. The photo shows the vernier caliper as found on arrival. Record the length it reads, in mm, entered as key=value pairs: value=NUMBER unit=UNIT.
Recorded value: value=58.5 unit=mm
